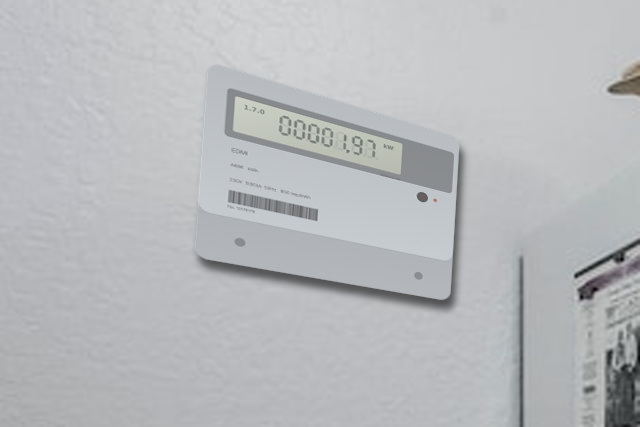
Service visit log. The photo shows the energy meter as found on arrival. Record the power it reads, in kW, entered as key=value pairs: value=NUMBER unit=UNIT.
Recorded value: value=1.97 unit=kW
